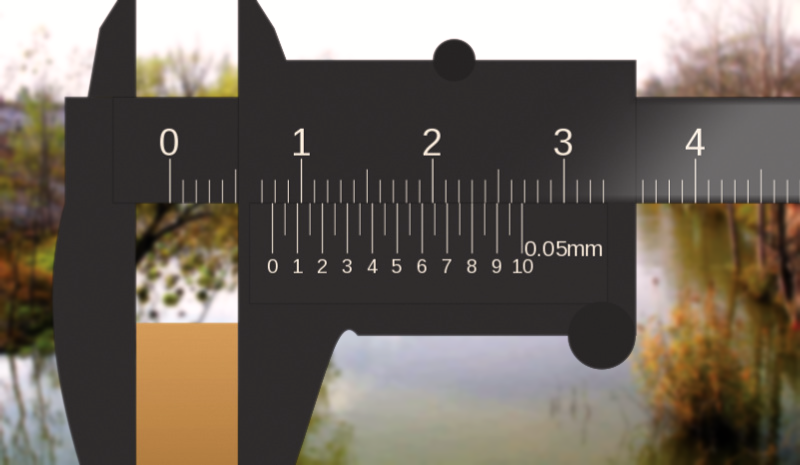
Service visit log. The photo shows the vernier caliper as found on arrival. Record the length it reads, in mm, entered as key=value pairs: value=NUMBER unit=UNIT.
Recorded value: value=7.8 unit=mm
